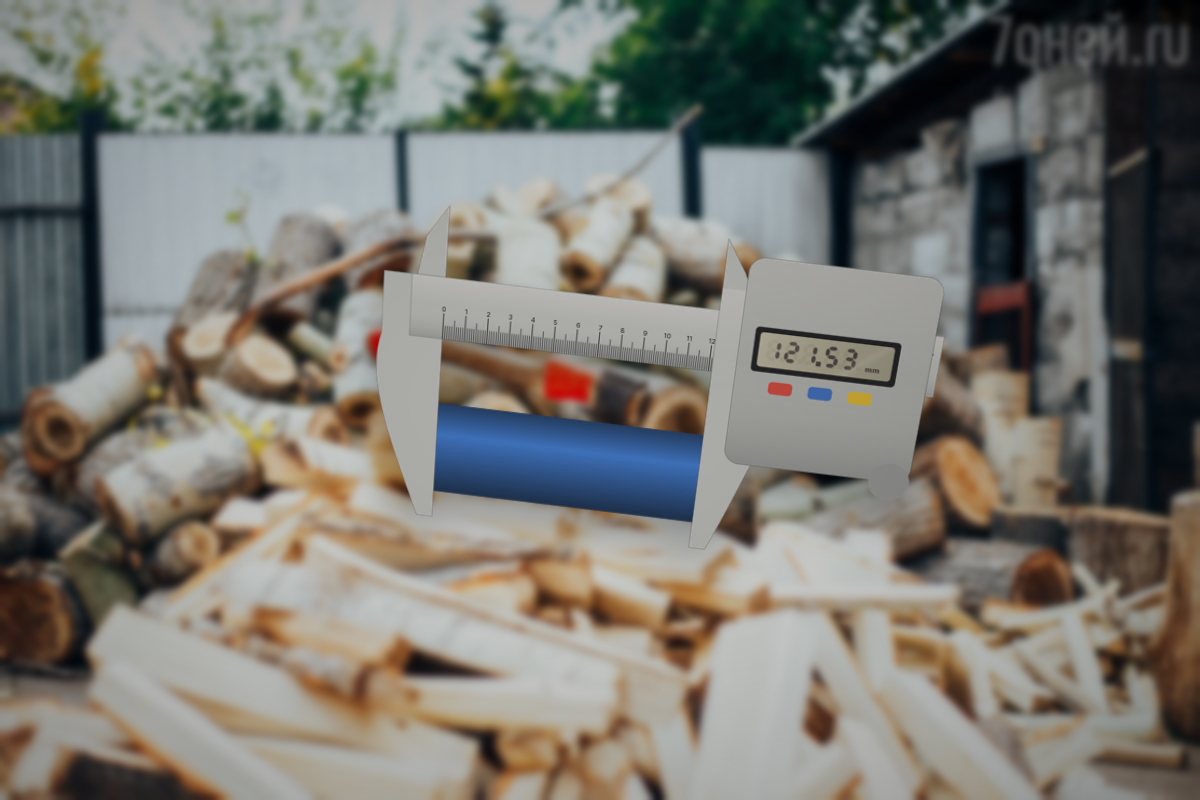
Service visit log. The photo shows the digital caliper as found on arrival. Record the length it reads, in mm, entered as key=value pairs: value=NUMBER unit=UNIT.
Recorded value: value=121.53 unit=mm
